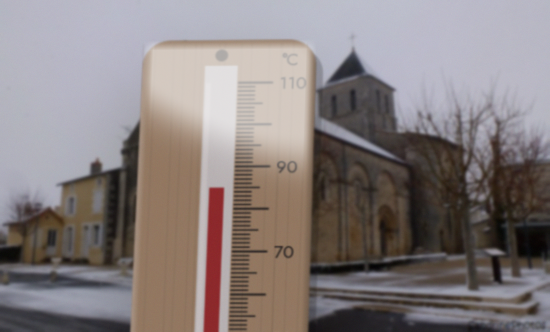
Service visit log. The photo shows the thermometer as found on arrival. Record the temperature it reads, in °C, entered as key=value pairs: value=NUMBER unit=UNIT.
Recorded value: value=85 unit=°C
